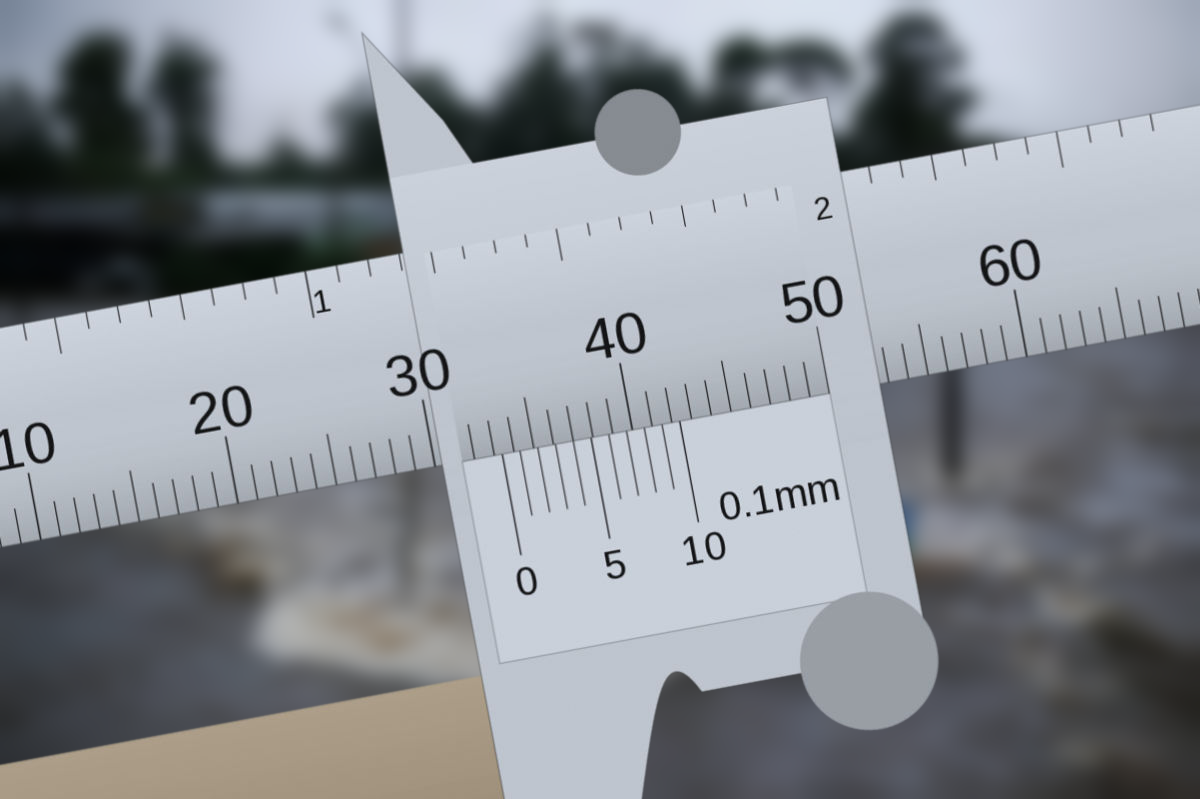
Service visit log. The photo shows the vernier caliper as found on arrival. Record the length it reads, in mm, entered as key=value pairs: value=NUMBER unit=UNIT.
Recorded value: value=33.4 unit=mm
